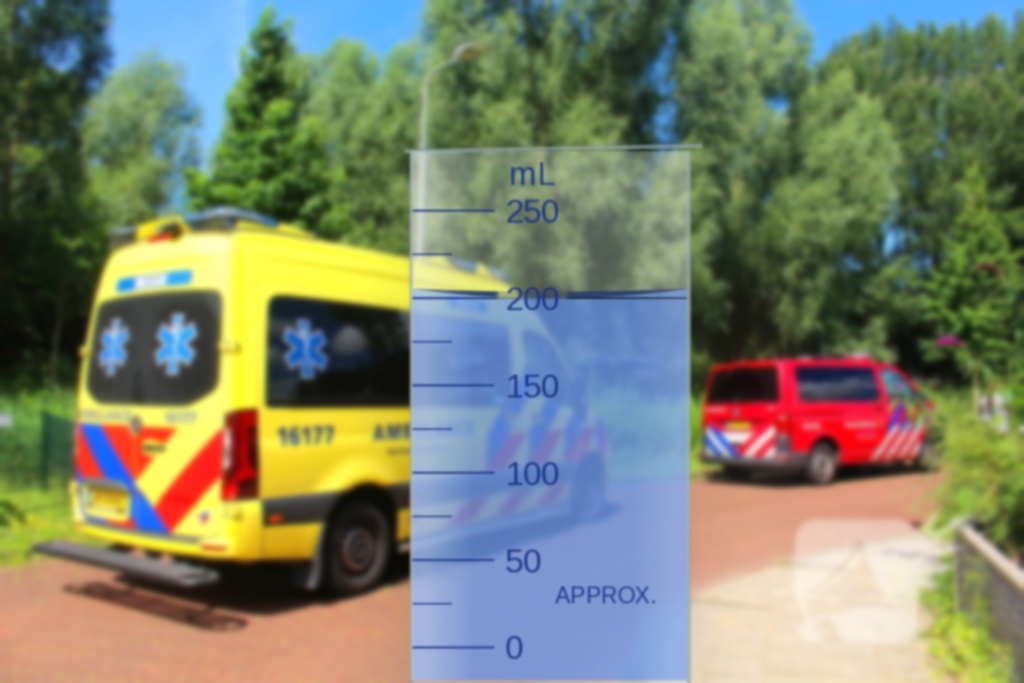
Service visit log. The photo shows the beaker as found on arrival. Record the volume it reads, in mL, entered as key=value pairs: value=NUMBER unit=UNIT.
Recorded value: value=200 unit=mL
